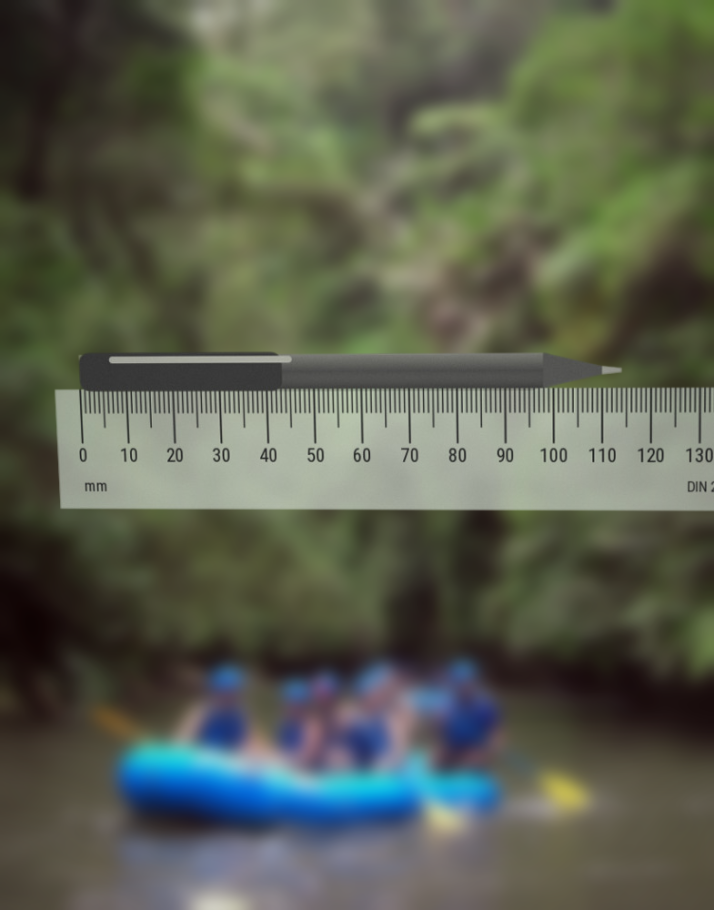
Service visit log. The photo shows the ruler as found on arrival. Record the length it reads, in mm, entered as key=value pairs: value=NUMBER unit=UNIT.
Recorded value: value=114 unit=mm
